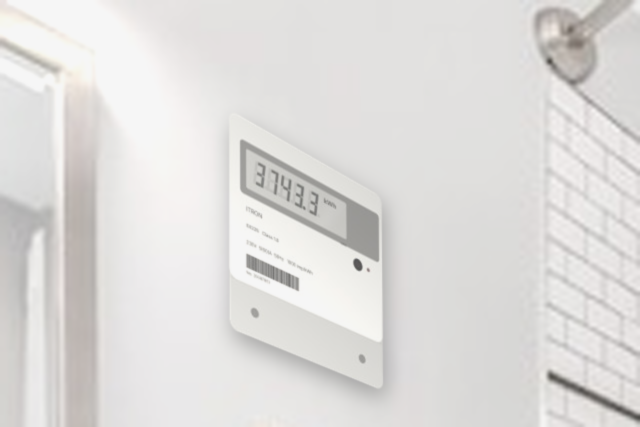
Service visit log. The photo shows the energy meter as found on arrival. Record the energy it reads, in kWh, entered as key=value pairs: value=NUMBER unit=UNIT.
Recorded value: value=3743.3 unit=kWh
